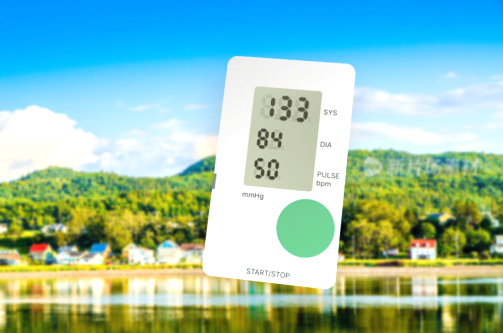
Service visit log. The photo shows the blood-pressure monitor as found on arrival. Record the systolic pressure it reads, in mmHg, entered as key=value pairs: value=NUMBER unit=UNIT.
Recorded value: value=133 unit=mmHg
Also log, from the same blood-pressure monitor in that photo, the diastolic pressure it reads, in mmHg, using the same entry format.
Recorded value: value=84 unit=mmHg
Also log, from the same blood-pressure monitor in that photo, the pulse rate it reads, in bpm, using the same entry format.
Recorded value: value=50 unit=bpm
